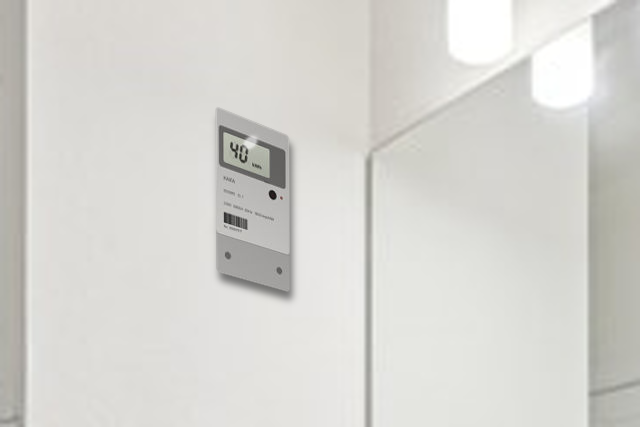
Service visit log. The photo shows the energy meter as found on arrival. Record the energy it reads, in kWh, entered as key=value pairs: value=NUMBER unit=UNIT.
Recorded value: value=40 unit=kWh
